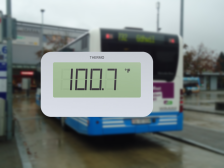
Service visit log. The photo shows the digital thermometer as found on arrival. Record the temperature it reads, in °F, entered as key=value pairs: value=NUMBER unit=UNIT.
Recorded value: value=100.7 unit=°F
